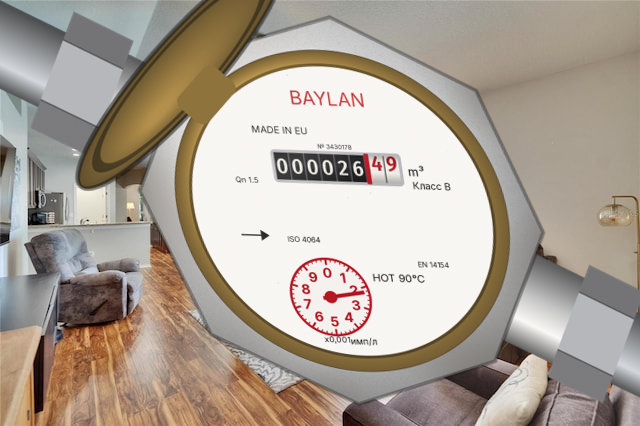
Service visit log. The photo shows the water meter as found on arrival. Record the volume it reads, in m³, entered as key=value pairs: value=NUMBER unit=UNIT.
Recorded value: value=26.492 unit=m³
